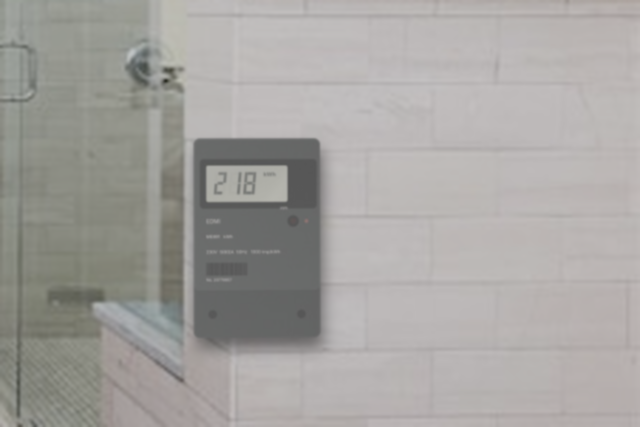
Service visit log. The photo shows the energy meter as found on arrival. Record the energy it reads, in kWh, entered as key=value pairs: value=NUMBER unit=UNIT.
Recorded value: value=218 unit=kWh
